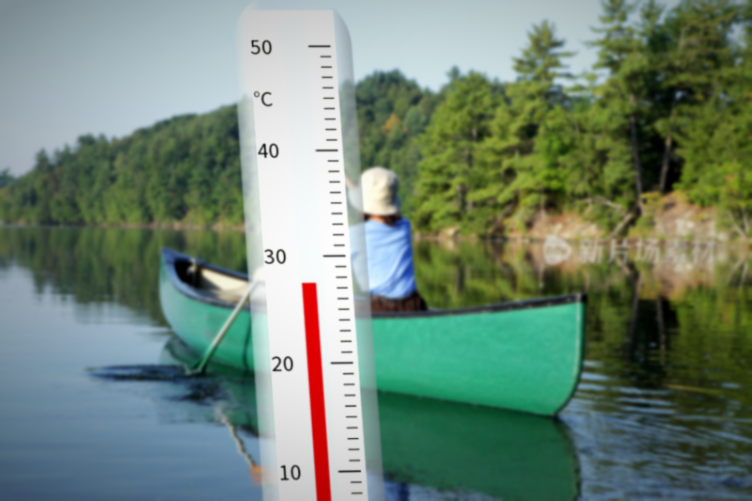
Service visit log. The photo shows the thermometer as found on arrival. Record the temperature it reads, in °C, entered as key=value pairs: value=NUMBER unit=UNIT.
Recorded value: value=27.5 unit=°C
